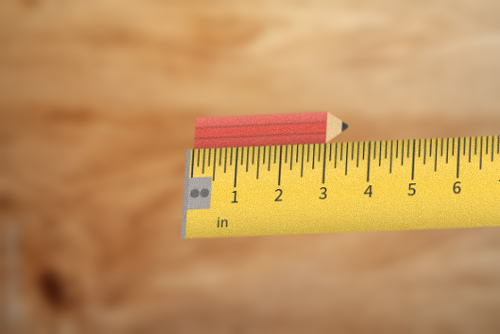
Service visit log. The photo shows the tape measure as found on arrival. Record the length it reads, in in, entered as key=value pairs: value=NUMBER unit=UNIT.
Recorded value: value=3.5 unit=in
